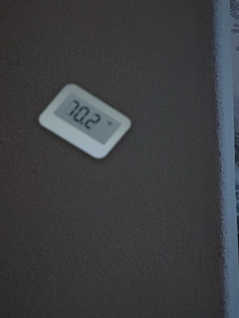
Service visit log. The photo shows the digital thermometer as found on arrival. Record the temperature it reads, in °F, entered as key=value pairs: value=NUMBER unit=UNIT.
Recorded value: value=70.2 unit=°F
